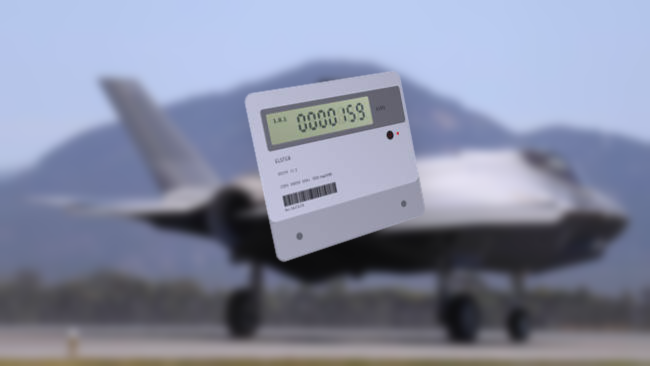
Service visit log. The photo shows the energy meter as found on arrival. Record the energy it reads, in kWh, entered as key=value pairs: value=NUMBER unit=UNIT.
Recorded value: value=159 unit=kWh
